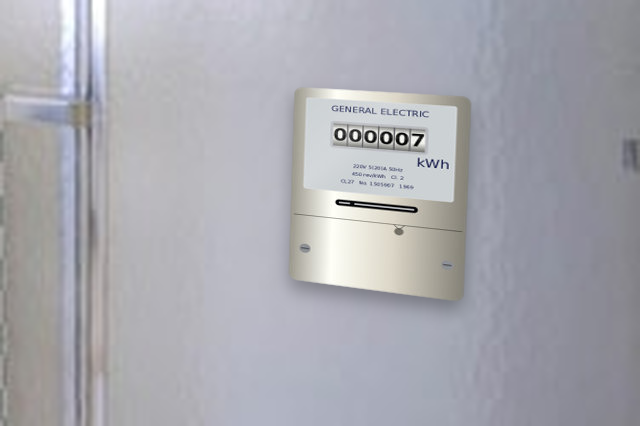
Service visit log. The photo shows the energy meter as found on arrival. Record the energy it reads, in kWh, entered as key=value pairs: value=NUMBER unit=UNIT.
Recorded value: value=7 unit=kWh
